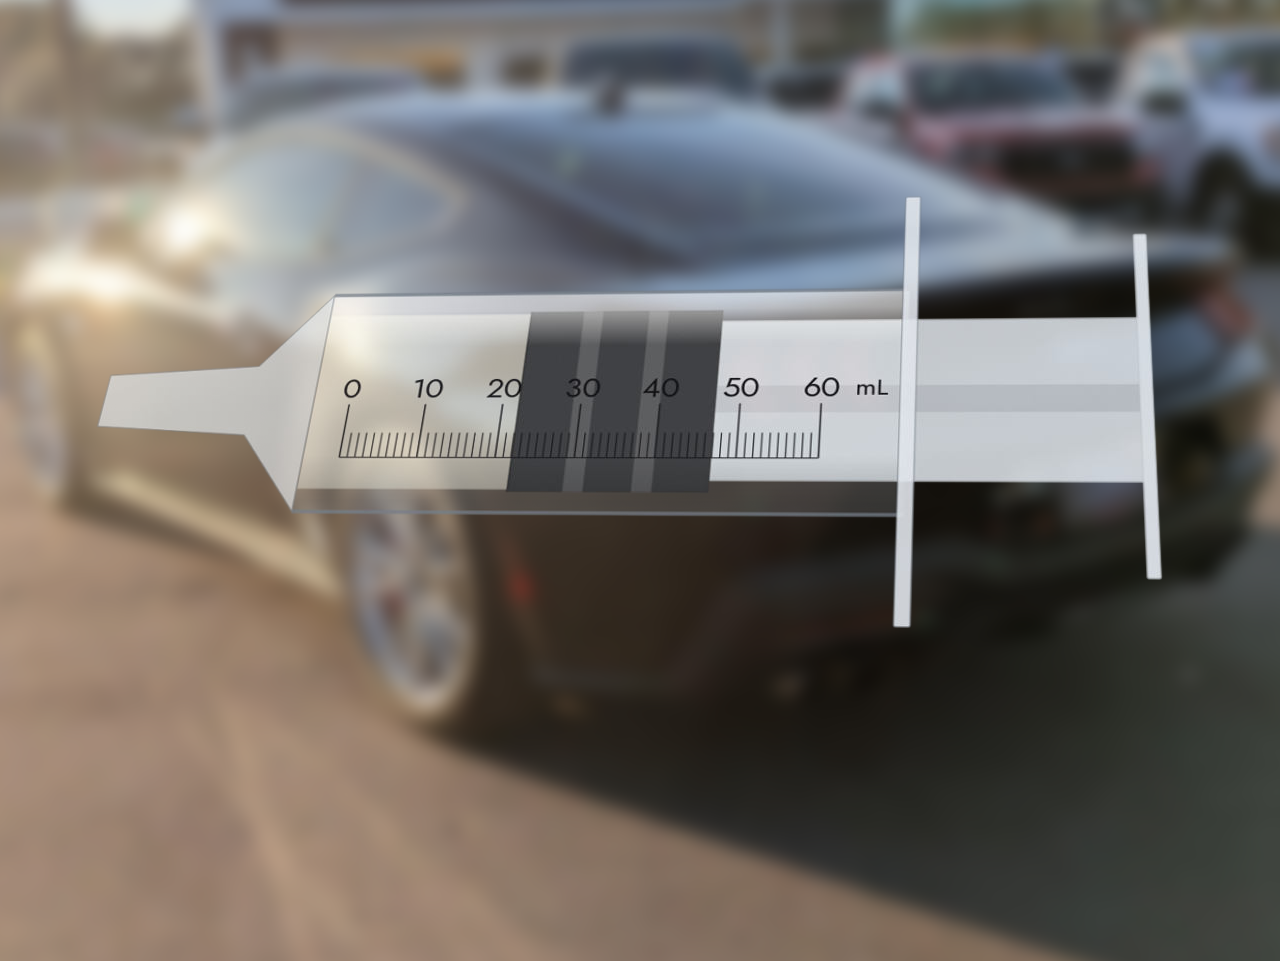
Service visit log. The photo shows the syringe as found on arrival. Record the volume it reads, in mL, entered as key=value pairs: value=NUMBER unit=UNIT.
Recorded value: value=22 unit=mL
